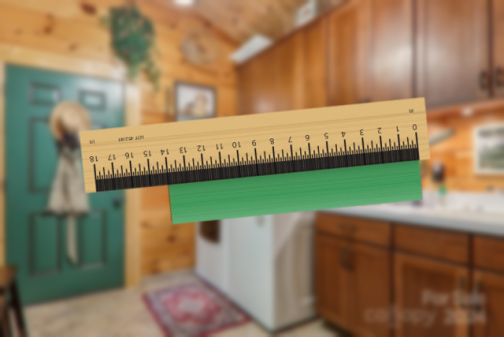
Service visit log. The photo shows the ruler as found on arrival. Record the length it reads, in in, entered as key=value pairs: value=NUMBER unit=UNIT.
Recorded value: value=14 unit=in
